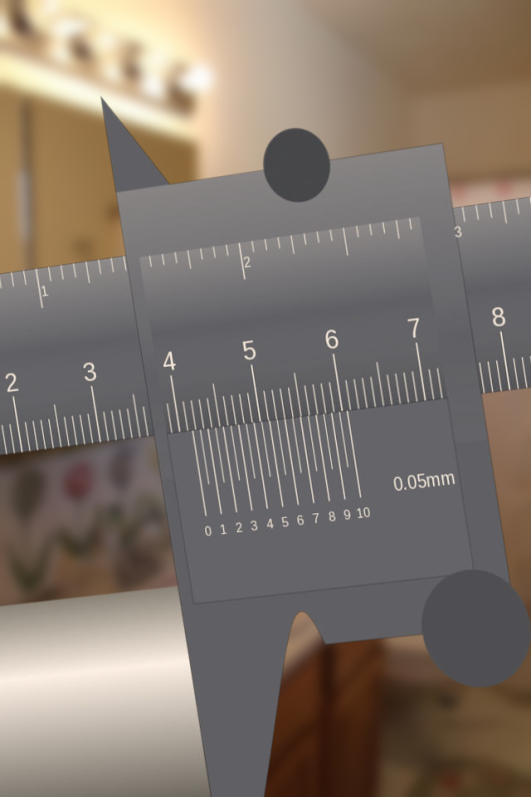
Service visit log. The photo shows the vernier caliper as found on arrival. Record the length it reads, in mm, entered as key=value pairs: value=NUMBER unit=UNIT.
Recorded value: value=41.6 unit=mm
